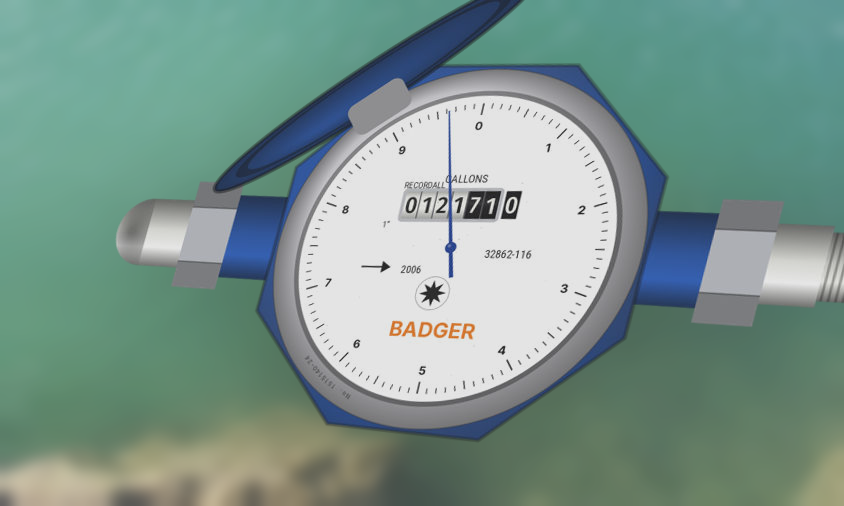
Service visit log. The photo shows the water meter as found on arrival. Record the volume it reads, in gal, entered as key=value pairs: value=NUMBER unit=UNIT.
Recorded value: value=121709.6 unit=gal
